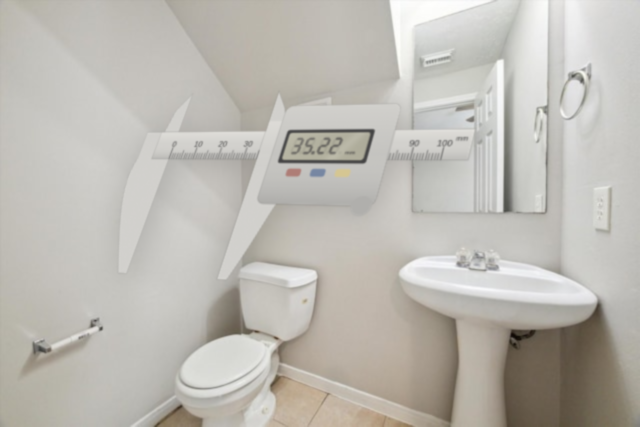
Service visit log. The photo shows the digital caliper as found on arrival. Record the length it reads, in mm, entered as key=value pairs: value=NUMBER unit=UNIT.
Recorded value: value=35.22 unit=mm
